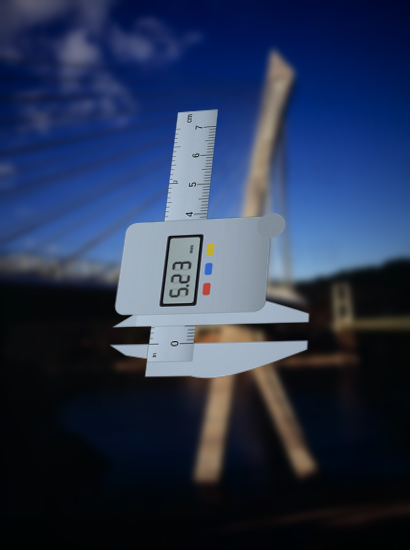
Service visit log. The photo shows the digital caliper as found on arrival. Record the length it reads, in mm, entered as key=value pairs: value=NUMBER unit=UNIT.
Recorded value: value=5.23 unit=mm
